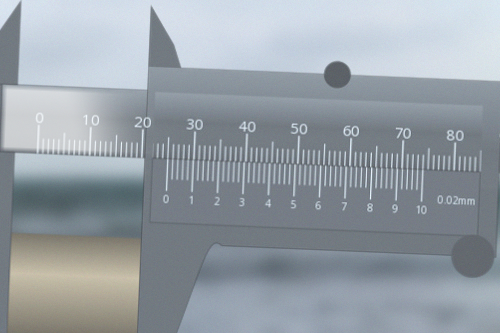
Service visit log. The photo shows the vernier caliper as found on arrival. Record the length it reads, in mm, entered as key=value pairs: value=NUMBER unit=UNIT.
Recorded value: value=25.0 unit=mm
